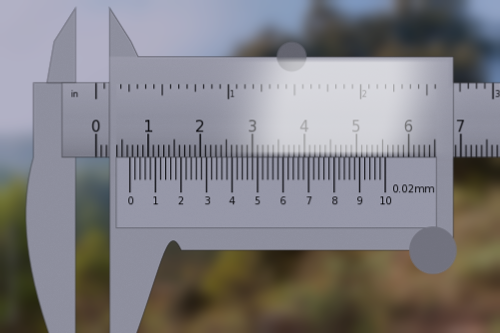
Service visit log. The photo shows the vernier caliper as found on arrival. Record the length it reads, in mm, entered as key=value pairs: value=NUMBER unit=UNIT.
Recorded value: value=6.5 unit=mm
